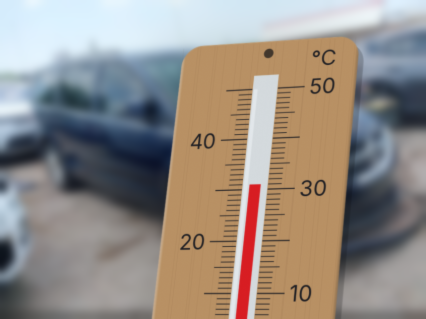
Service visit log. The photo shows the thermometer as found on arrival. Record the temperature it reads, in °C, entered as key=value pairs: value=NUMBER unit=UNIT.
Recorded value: value=31 unit=°C
